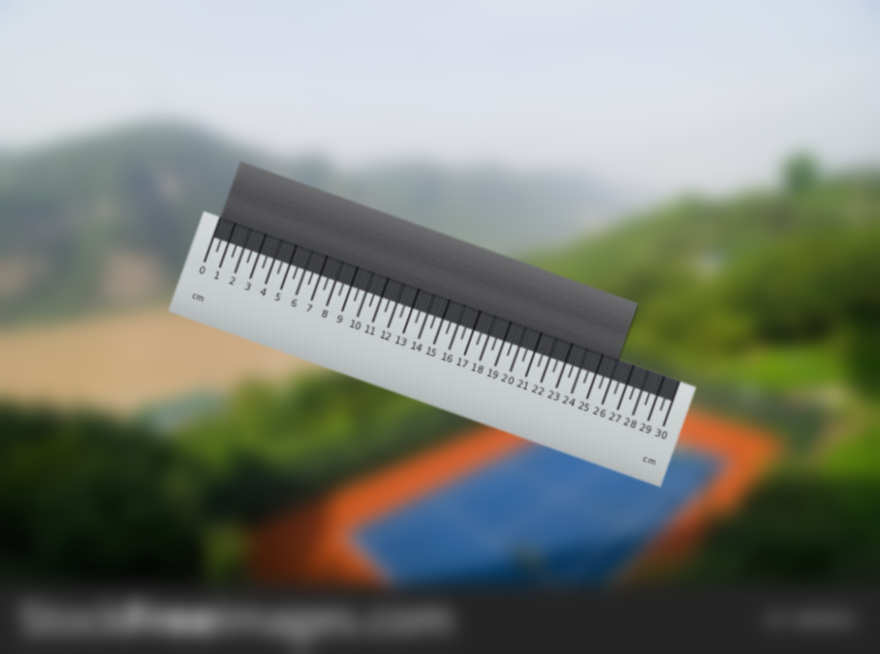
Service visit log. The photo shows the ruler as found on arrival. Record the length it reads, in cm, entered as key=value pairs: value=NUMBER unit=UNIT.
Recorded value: value=26 unit=cm
